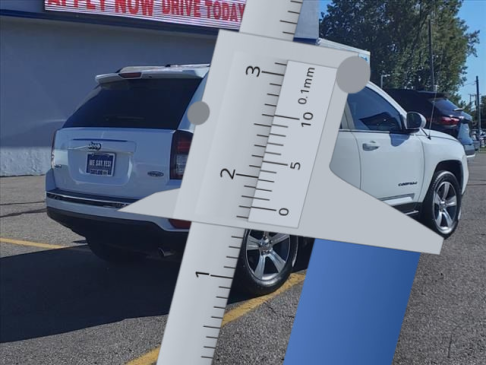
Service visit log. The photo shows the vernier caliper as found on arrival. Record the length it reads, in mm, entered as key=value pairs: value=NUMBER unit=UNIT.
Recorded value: value=17.1 unit=mm
